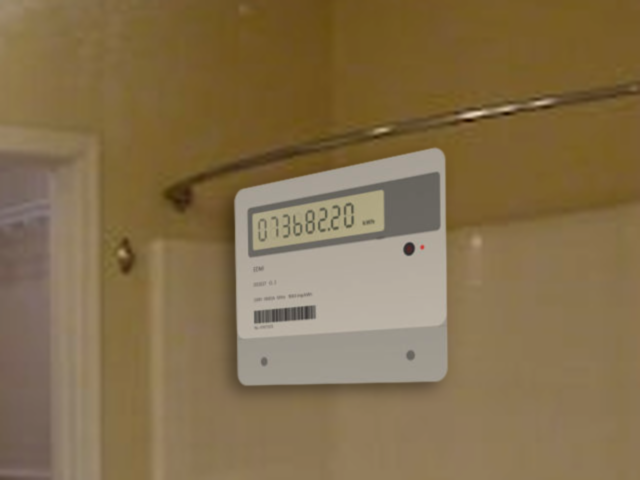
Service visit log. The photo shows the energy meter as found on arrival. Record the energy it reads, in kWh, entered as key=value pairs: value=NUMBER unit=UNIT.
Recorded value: value=73682.20 unit=kWh
